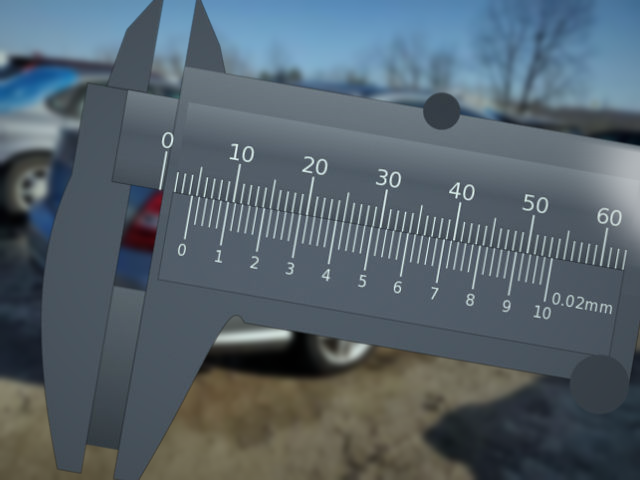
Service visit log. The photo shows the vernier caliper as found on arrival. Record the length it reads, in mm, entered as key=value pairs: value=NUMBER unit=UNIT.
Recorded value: value=4.4 unit=mm
